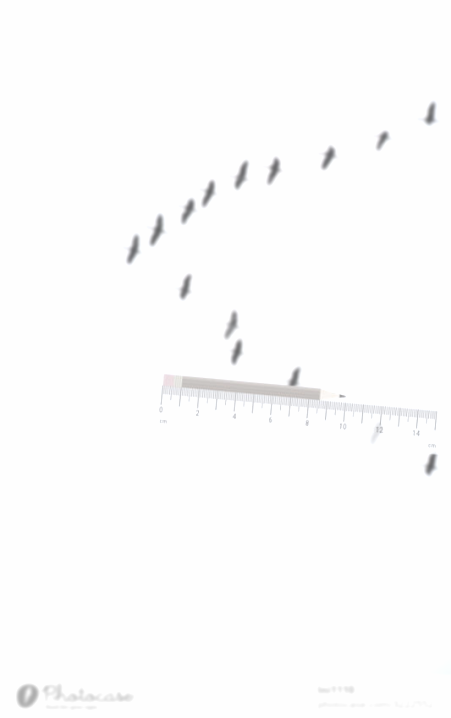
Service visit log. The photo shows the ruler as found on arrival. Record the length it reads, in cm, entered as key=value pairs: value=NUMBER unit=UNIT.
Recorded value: value=10 unit=cm
